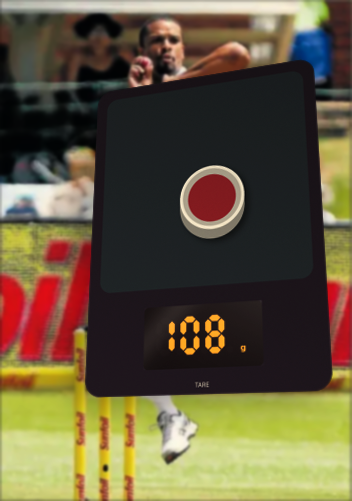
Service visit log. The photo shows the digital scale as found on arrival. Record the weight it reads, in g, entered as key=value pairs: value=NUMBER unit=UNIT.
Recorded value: value=108 unit=g
